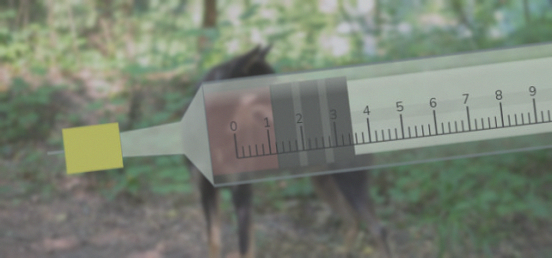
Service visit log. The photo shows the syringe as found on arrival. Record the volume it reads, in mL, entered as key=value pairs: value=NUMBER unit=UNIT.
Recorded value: value=1.2 unit=mL
